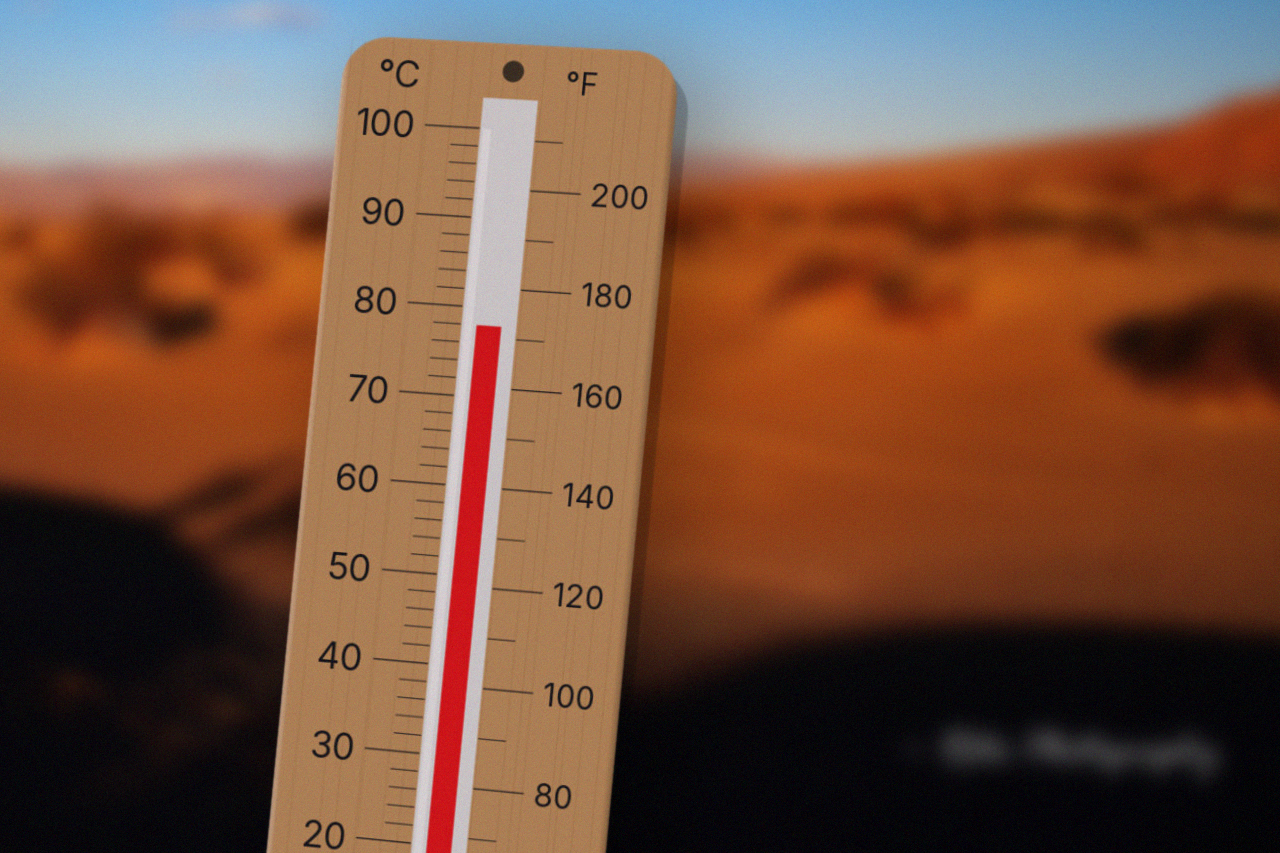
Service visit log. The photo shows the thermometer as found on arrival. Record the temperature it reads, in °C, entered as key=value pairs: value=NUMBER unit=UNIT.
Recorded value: value=78 unit=°C
